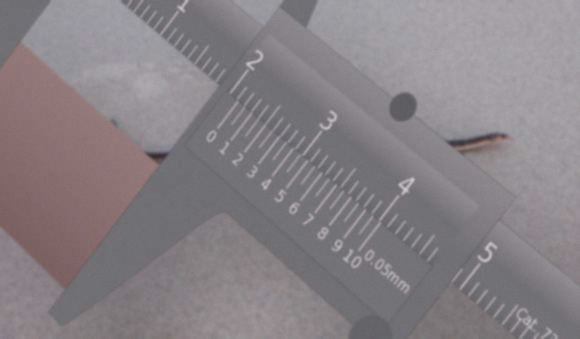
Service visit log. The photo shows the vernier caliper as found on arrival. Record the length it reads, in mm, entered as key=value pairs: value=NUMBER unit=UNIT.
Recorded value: value=21.2 unit=mm
